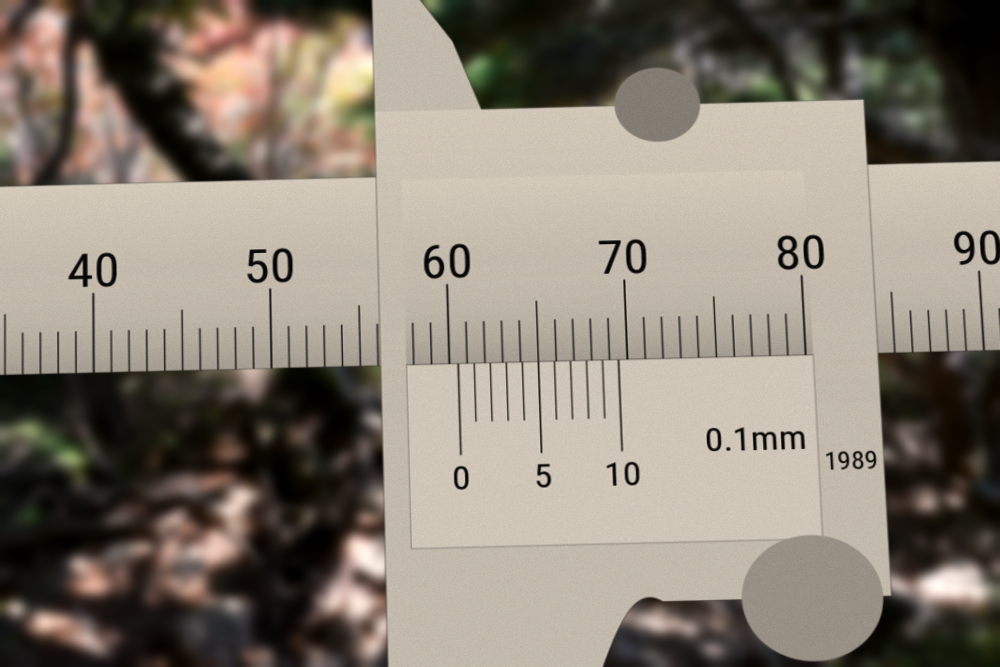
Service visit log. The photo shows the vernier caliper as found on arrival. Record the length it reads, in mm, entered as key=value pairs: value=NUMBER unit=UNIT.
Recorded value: value=60.5 unit=mm
